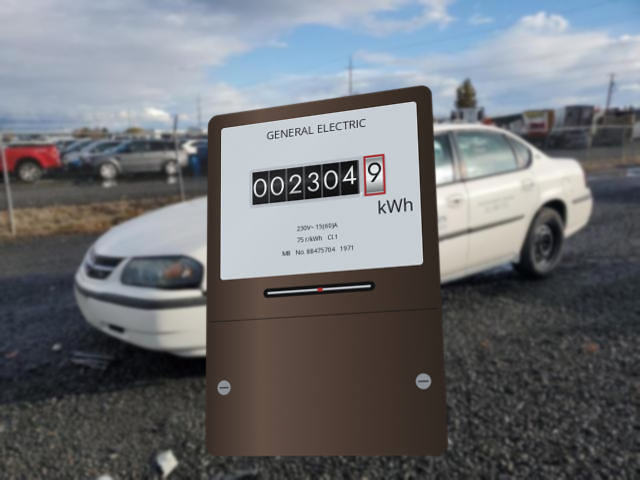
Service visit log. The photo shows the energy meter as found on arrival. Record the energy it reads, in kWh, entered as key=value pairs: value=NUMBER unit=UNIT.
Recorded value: value=2304.9 unit=kWh
